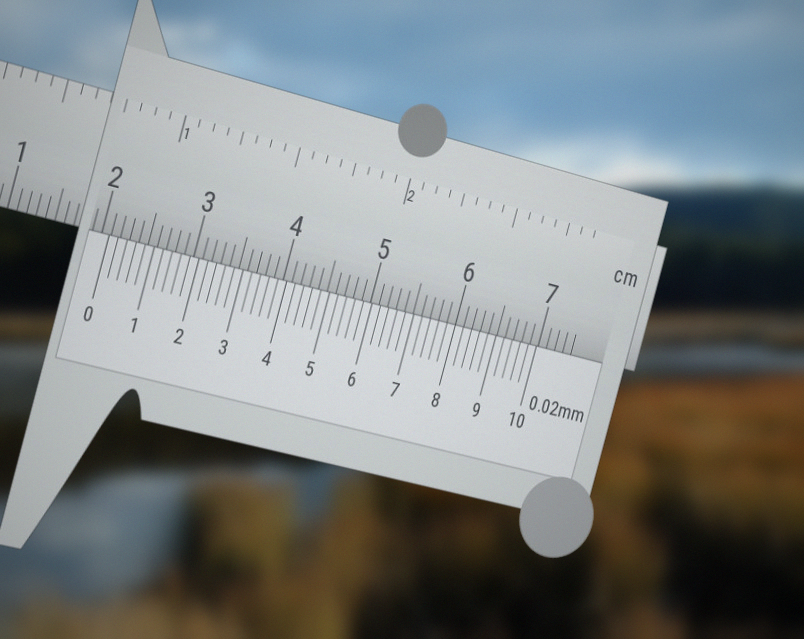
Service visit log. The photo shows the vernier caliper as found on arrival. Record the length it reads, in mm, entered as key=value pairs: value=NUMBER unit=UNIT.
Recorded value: value=20.8 unit=mm
